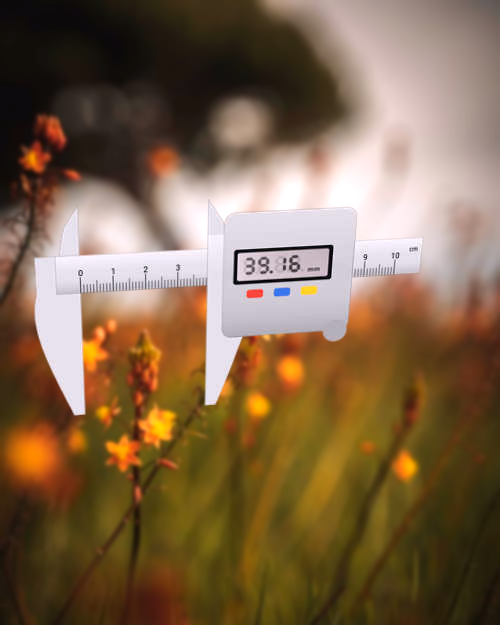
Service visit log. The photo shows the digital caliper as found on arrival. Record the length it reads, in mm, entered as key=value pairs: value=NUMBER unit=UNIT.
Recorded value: value=39.16 unit=mm
